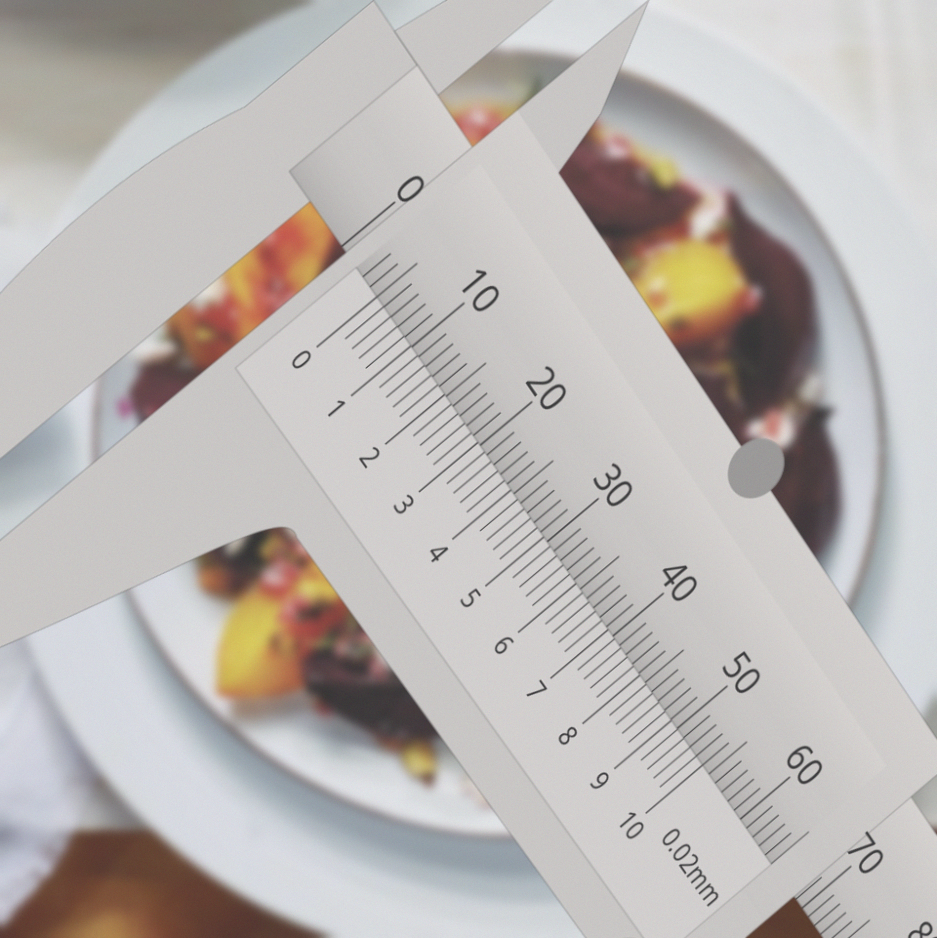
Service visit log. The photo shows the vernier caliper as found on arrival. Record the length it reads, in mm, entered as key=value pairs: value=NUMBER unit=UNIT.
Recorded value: value=5.0 unit=mm
